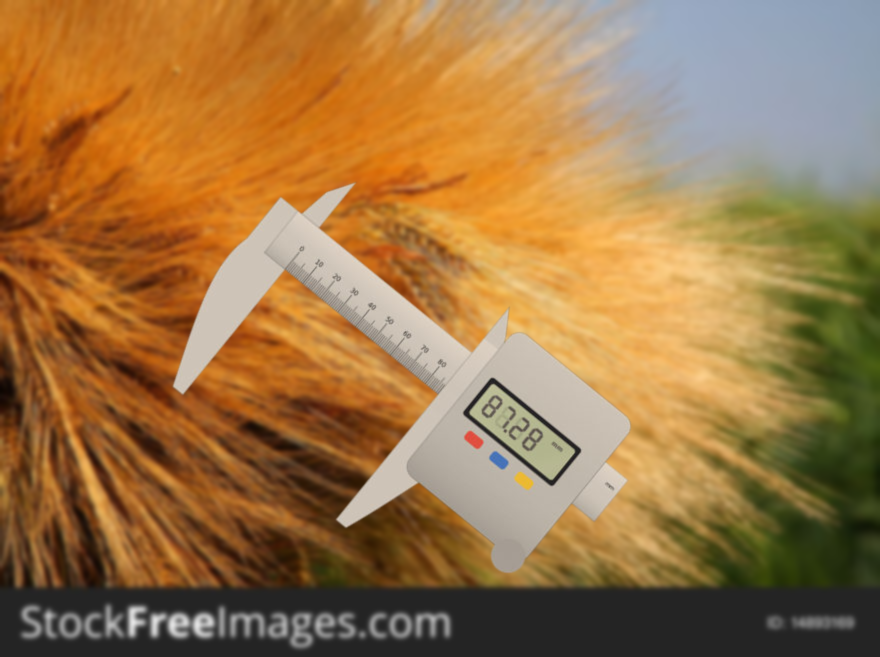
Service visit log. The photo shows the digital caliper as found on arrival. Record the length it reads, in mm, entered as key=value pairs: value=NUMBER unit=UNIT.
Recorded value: value=87.28 unit=mm
